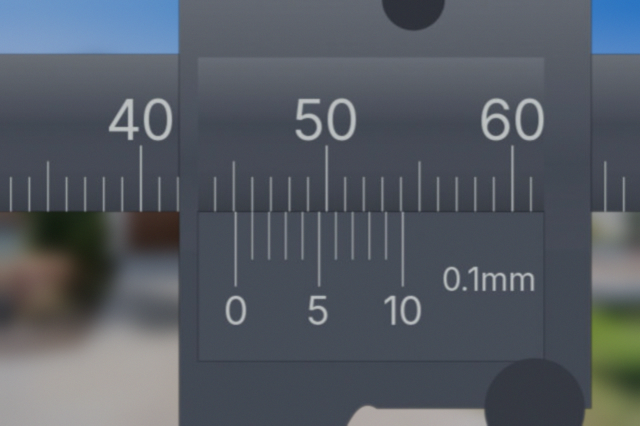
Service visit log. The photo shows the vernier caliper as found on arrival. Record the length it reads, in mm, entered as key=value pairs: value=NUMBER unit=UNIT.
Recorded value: value=45.1 unit=mm
